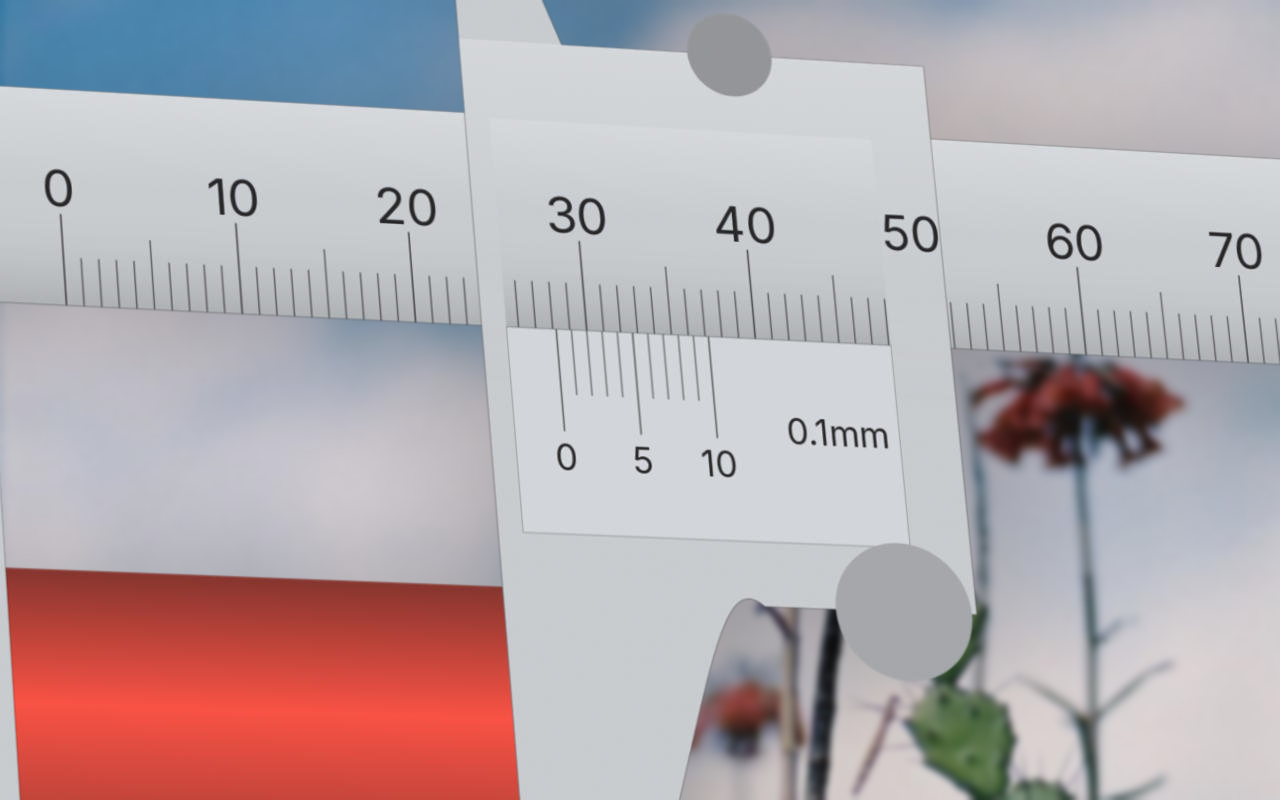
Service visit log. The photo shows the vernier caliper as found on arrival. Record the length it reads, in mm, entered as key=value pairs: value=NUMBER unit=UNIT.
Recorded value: value=28.2 unit=mm
